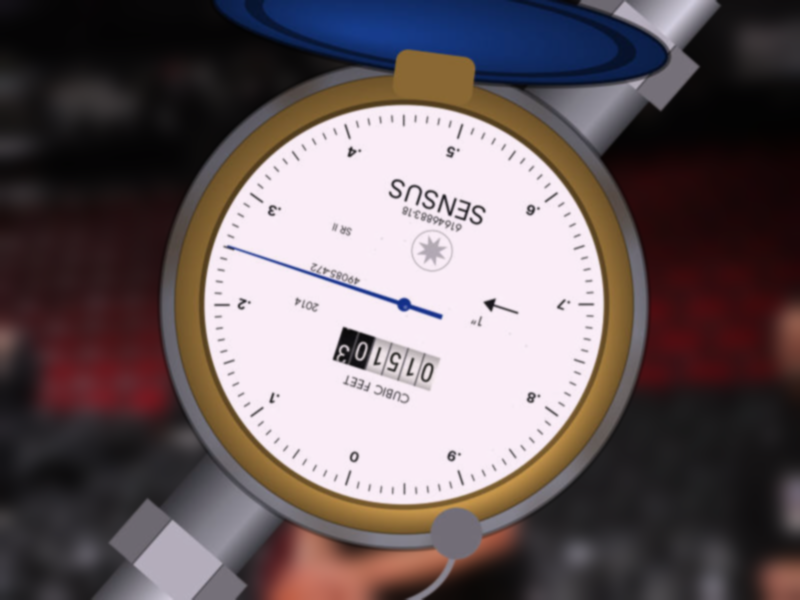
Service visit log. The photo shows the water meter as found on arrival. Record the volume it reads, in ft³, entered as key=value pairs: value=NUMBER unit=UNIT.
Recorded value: value=15103.25 unit=ft³
